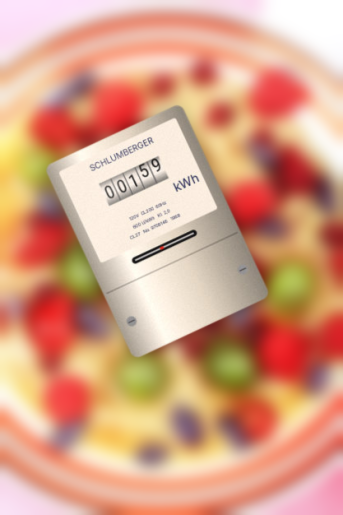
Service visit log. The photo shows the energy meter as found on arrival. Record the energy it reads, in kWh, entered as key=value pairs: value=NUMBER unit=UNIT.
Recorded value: value=159 unit=kWh
